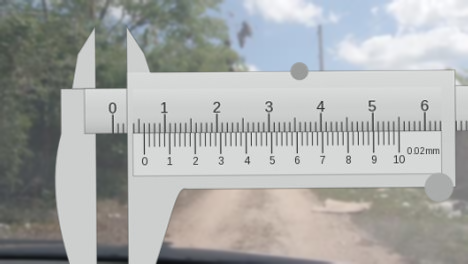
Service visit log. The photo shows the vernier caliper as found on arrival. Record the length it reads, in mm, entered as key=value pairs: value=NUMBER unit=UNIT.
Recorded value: value=6.0 unit=mm
